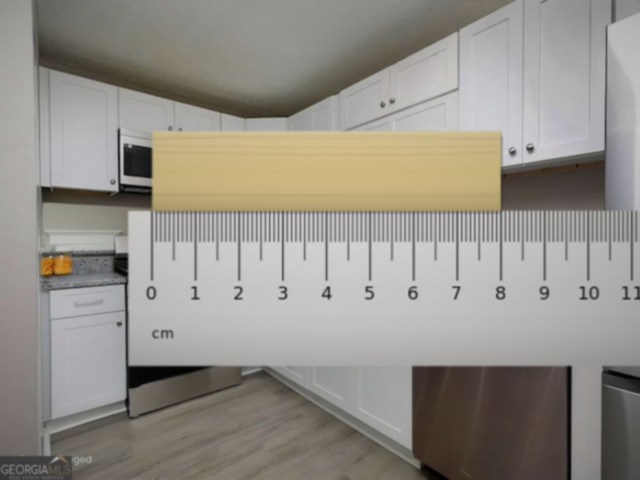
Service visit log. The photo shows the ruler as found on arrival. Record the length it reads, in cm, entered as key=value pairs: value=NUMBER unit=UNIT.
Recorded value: value=8 unit=cm
